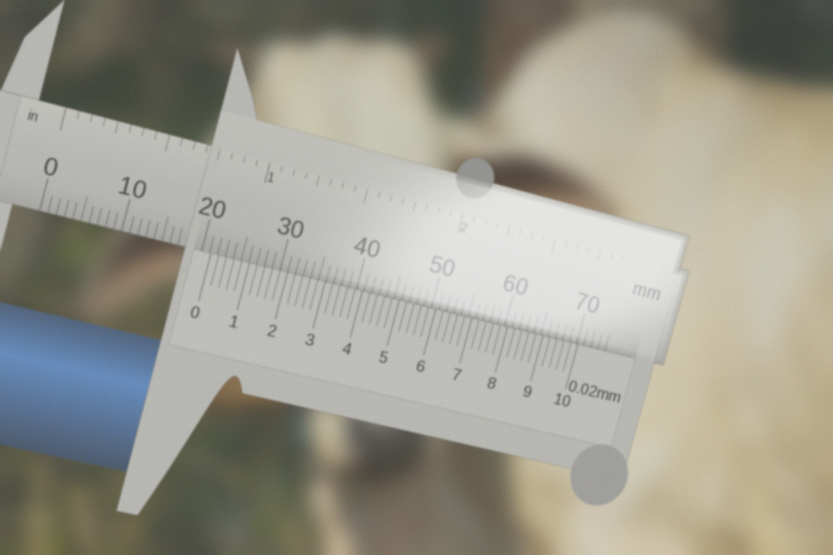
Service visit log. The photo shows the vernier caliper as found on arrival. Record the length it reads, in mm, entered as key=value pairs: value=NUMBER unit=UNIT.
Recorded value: value=21.2 unit=mm
